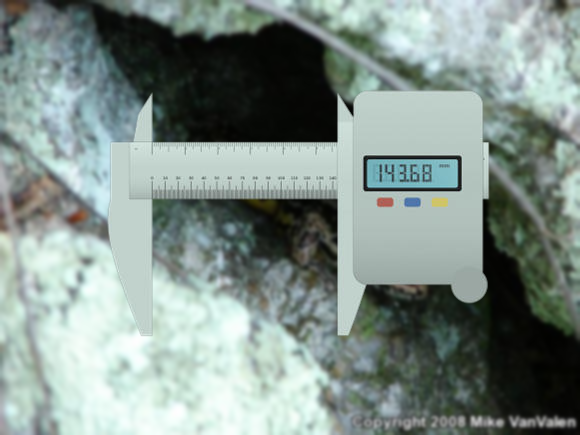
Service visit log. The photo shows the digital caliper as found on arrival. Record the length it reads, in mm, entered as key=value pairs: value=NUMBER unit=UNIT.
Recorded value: value=143.68 unit=mm
